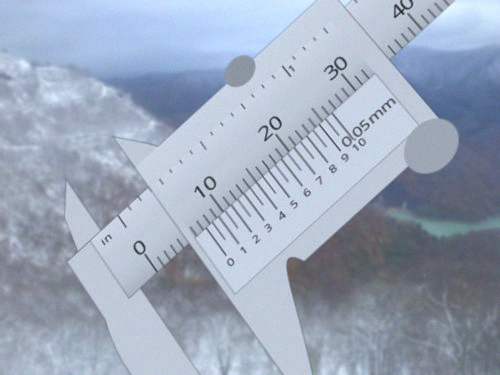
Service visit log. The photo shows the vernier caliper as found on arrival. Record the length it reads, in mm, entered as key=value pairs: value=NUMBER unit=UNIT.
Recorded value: value=7.4 unit=mm
